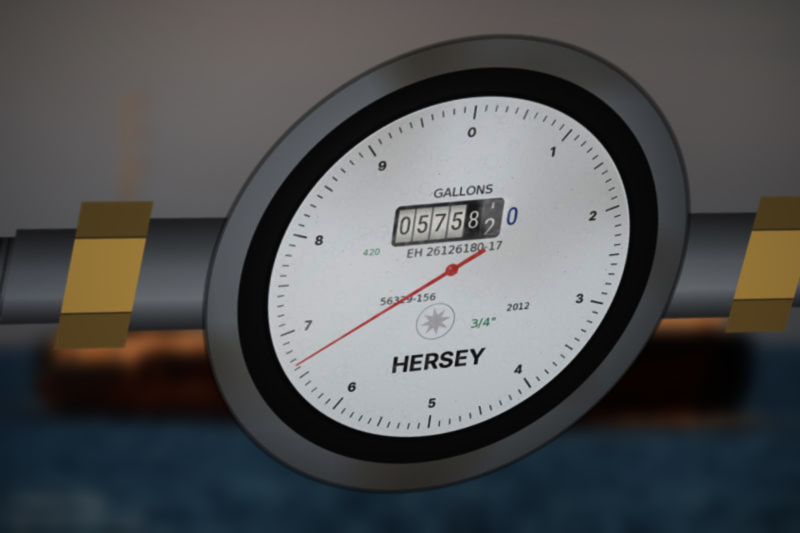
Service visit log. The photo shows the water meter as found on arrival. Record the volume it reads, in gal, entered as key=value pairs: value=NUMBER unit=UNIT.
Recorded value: value=575816.6 unit=gal
